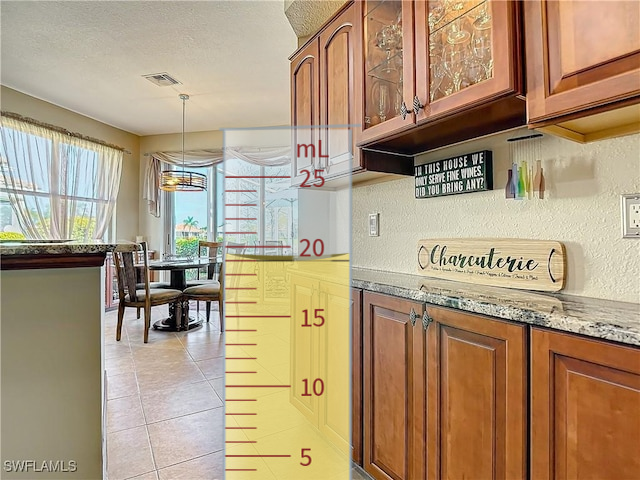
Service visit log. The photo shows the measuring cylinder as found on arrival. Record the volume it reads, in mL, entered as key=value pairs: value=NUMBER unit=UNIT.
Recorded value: value=19 unit=mL
